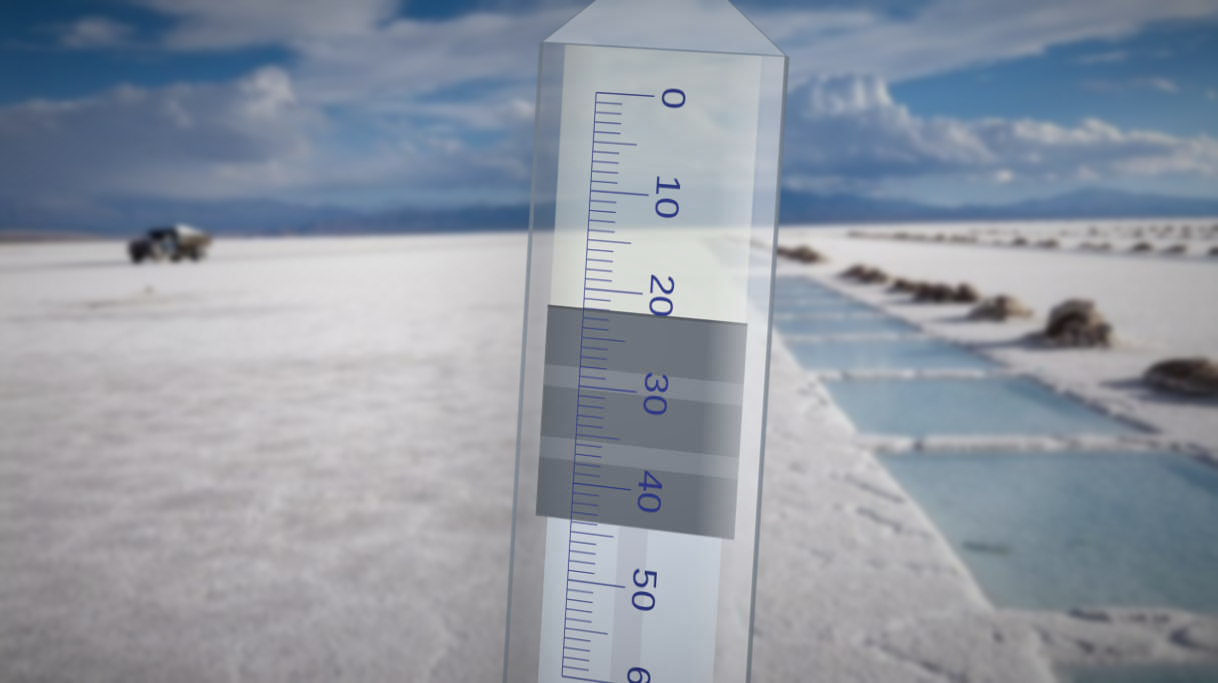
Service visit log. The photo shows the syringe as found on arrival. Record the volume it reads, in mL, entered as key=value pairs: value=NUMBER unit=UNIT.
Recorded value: value=22 unit=mL
